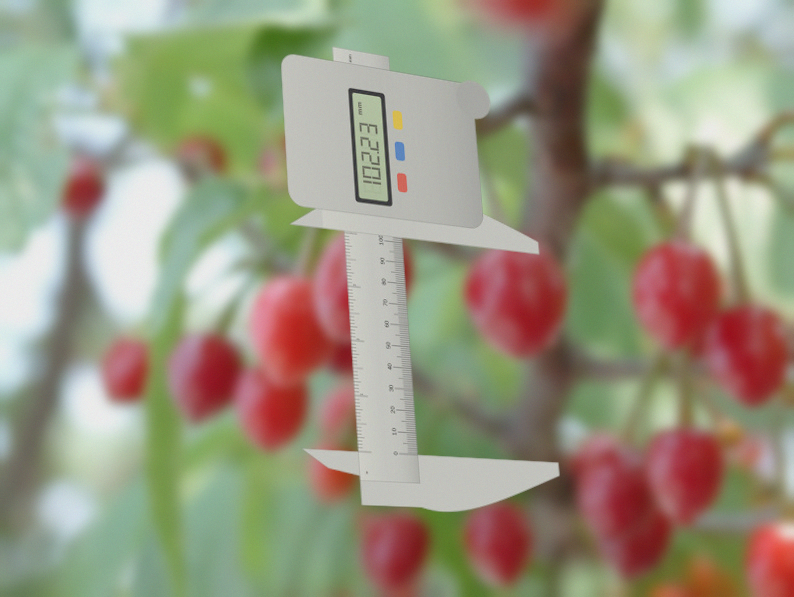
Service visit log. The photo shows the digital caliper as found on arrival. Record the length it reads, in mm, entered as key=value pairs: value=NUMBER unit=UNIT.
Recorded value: value=102.23 unit=mm
